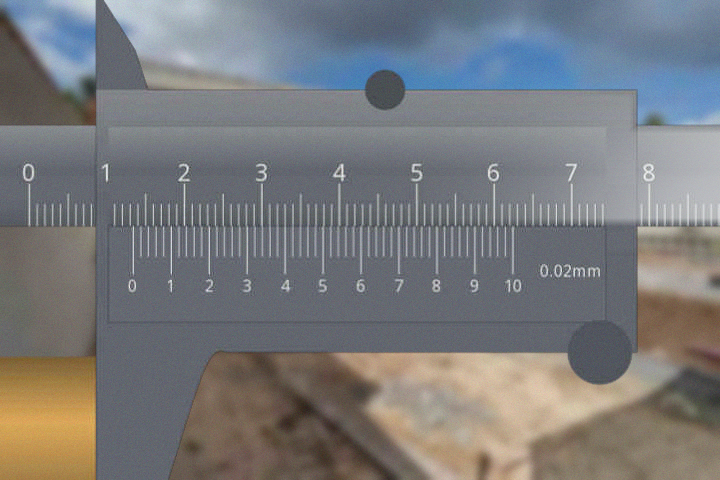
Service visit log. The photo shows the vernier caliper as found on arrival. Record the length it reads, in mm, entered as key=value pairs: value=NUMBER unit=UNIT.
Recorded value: value=13.4 unit=mm
